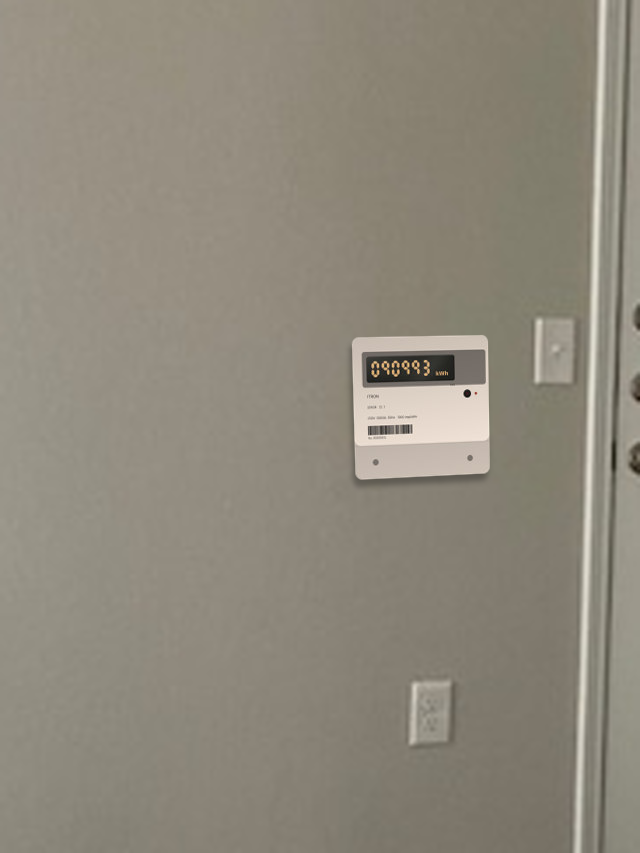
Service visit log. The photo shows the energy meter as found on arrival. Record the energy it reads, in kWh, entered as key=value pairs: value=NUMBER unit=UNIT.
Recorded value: value=90993 unit=kWh
